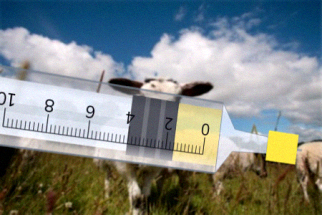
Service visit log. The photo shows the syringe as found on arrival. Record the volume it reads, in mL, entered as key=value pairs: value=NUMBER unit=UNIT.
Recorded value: value=1.6 unit=mL
